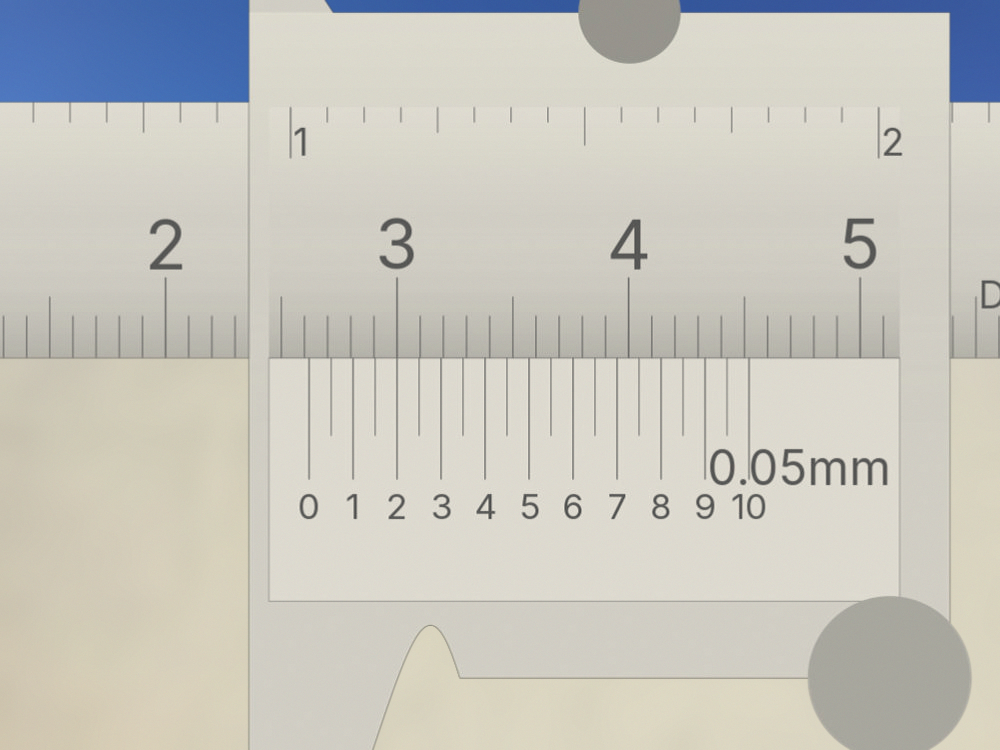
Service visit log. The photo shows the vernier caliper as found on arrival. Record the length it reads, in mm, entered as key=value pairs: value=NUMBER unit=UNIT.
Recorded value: value=26.2 unit=mm
